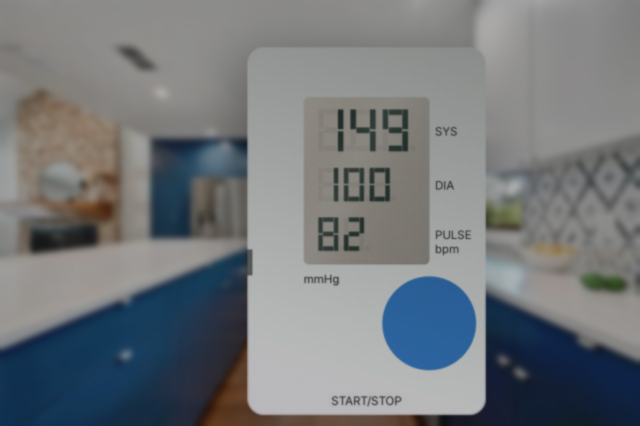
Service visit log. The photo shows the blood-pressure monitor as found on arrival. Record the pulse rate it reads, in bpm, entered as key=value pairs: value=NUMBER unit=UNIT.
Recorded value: value=82 unit=bpm
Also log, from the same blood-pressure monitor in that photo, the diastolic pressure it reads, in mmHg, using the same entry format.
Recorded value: value=100 unit=mmHg
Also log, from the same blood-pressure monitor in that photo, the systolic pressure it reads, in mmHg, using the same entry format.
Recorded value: value=149 unit=mmHg
